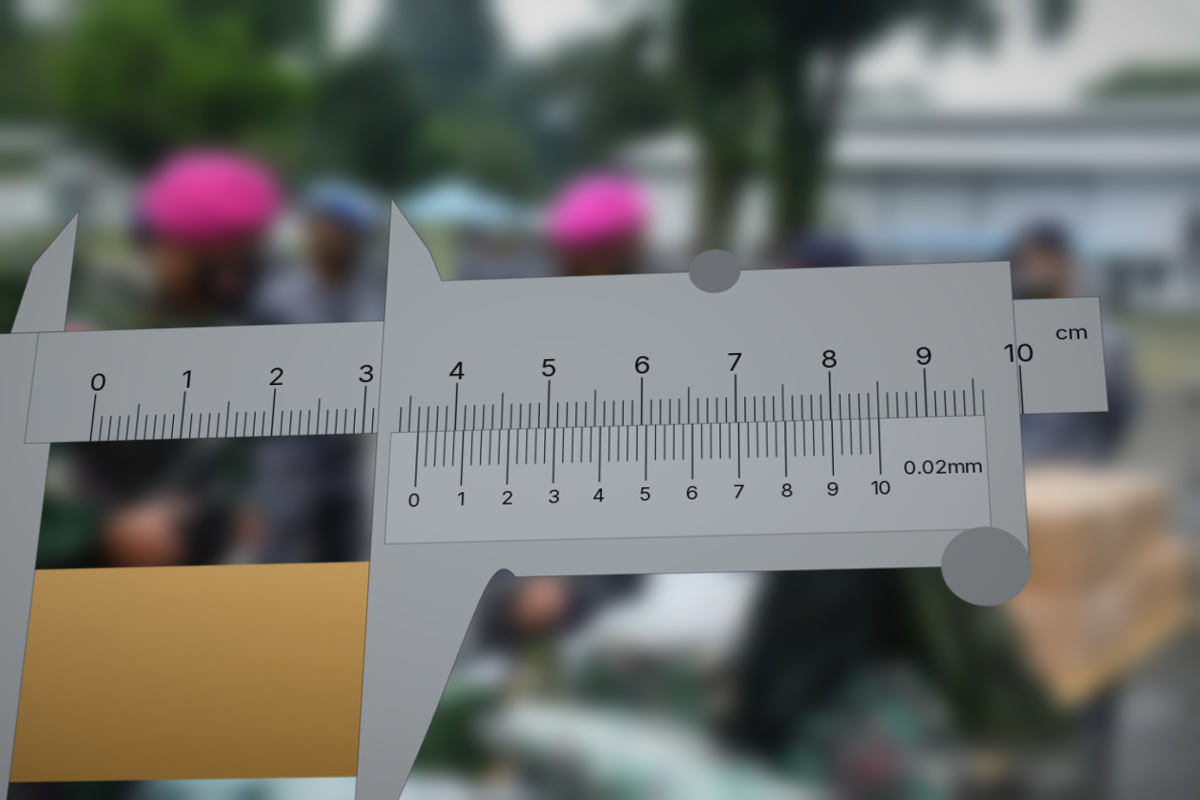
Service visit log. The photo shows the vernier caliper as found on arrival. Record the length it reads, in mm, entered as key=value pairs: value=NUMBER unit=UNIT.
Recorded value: value=36.0 unit=mm
